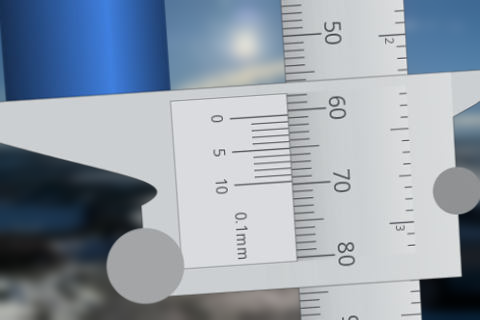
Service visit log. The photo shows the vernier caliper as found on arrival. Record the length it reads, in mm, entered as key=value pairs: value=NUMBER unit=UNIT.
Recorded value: value=60.6 unit=mm
